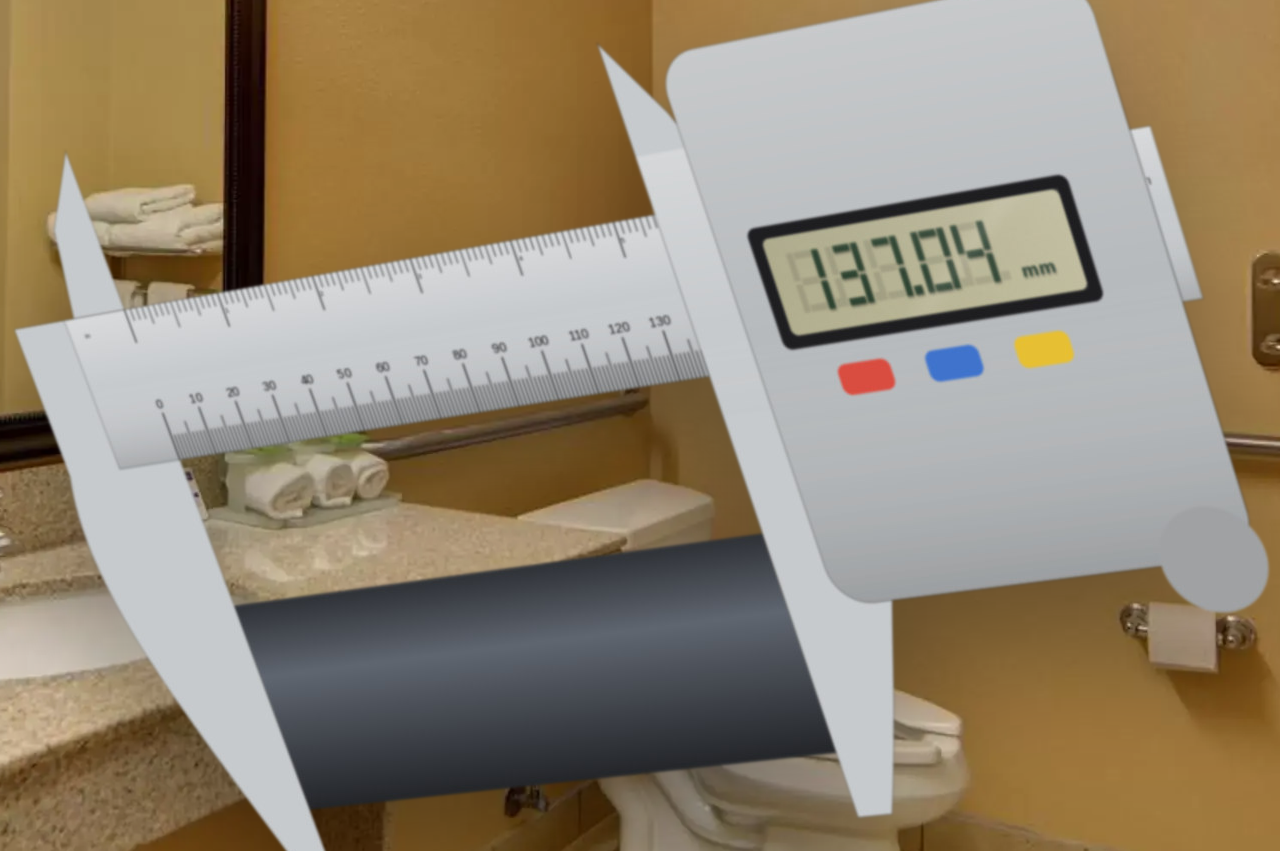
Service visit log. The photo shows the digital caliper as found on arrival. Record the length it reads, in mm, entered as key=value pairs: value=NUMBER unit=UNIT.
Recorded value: value=137.04 unit=mm
